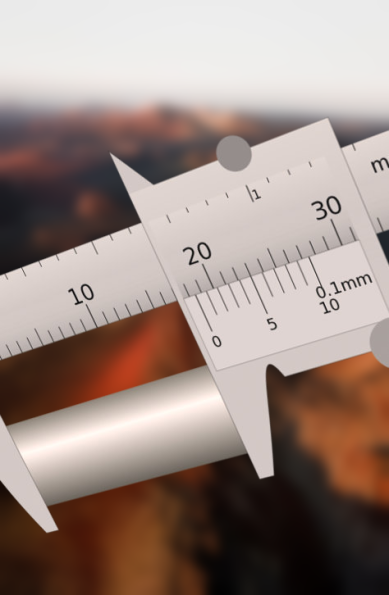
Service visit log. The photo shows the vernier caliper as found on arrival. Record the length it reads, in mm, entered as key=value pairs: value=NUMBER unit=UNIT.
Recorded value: value=18.5 unit=mm
